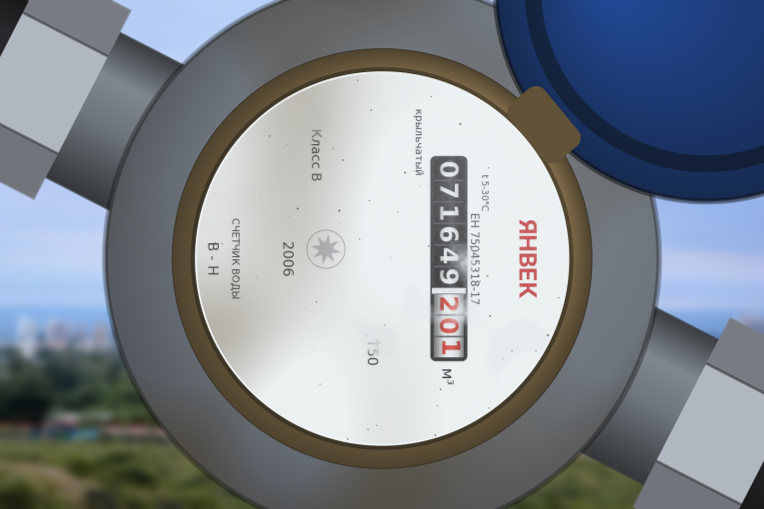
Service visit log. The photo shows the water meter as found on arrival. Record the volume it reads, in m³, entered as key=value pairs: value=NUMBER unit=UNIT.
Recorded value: value=71649.201 unit=m³
